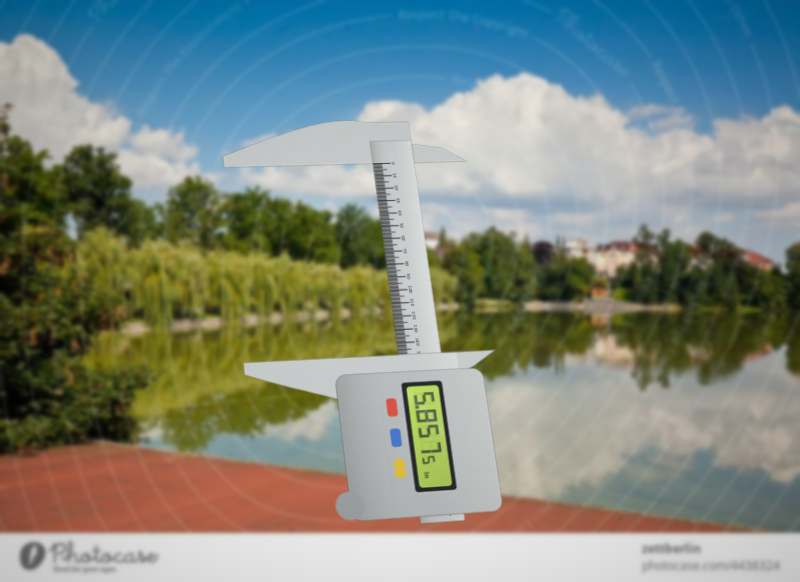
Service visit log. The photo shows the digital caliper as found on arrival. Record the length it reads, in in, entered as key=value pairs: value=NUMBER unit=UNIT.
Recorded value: value=5.8575 unit=in
